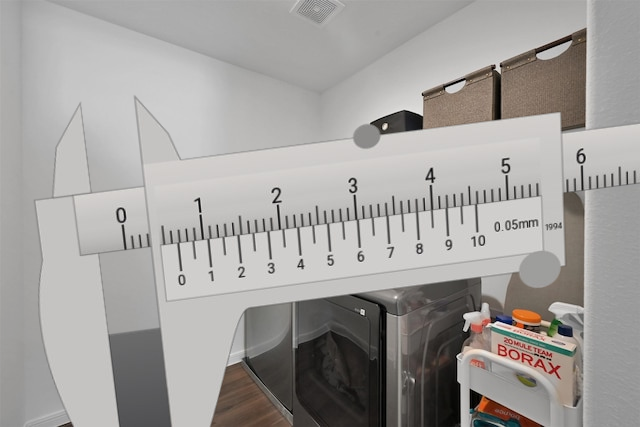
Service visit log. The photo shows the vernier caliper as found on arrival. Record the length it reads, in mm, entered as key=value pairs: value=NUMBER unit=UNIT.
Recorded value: value=6.8 unit=mm
